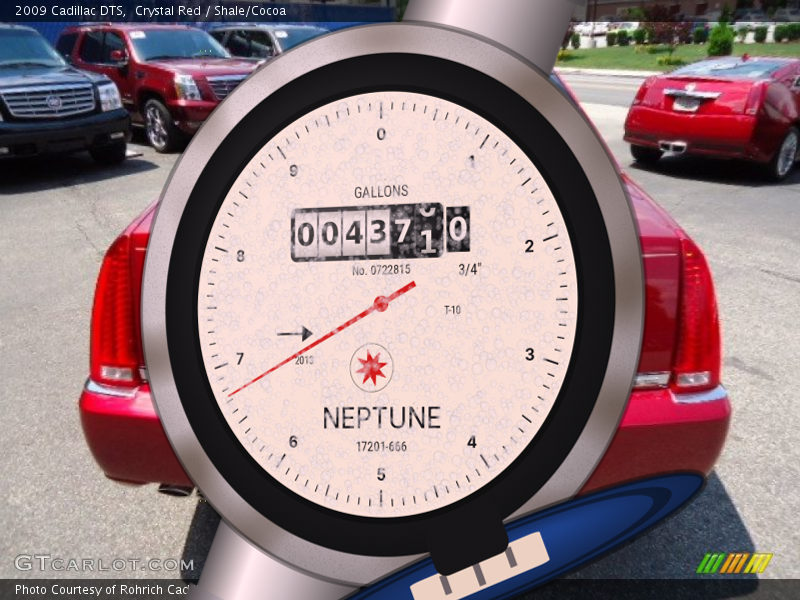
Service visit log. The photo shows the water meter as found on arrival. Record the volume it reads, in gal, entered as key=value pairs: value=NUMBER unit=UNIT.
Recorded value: value=43706.7 unit=gal
